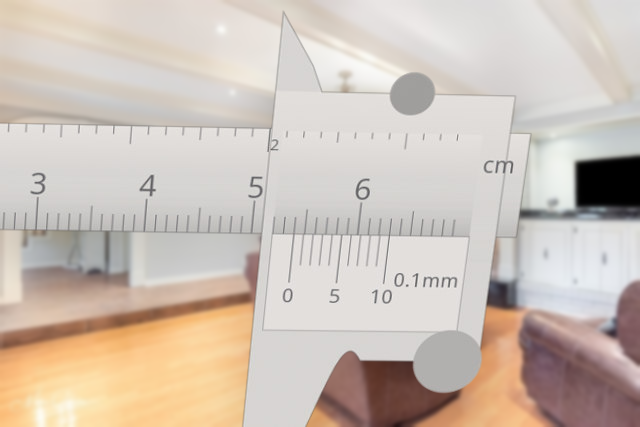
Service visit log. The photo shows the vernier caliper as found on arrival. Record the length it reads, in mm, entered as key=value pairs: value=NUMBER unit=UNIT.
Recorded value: value=54.0 unit=mm
